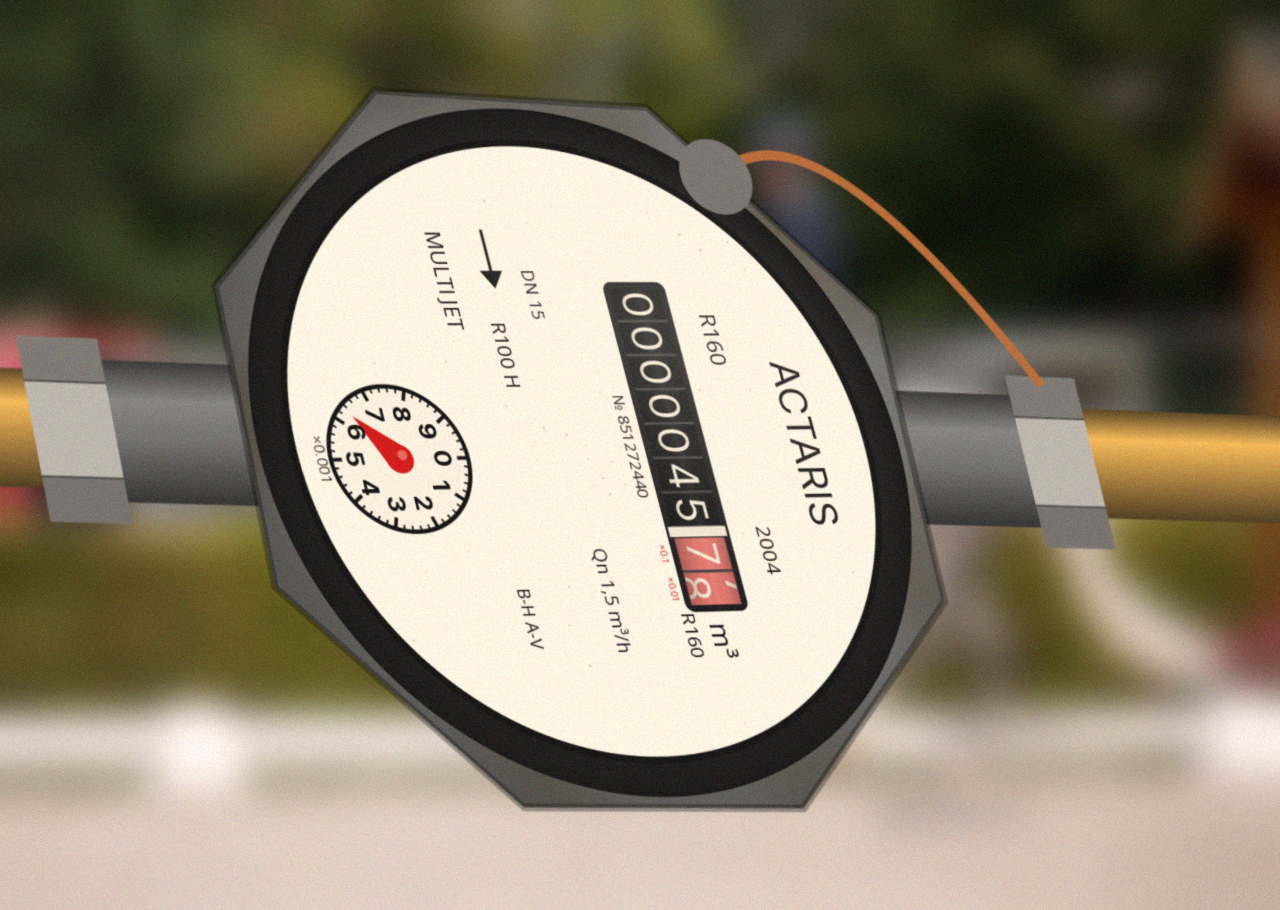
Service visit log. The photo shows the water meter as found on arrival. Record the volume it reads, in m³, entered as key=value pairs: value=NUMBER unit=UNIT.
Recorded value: value=45.776 unit=m³
